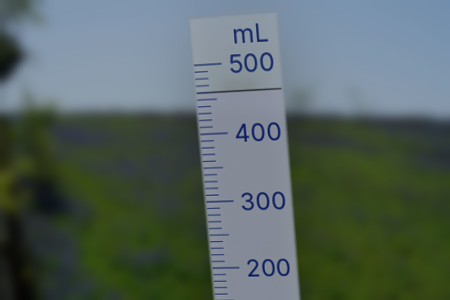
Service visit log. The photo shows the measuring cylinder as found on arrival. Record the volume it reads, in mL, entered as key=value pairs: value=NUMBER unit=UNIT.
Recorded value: value=460 unit=mL
